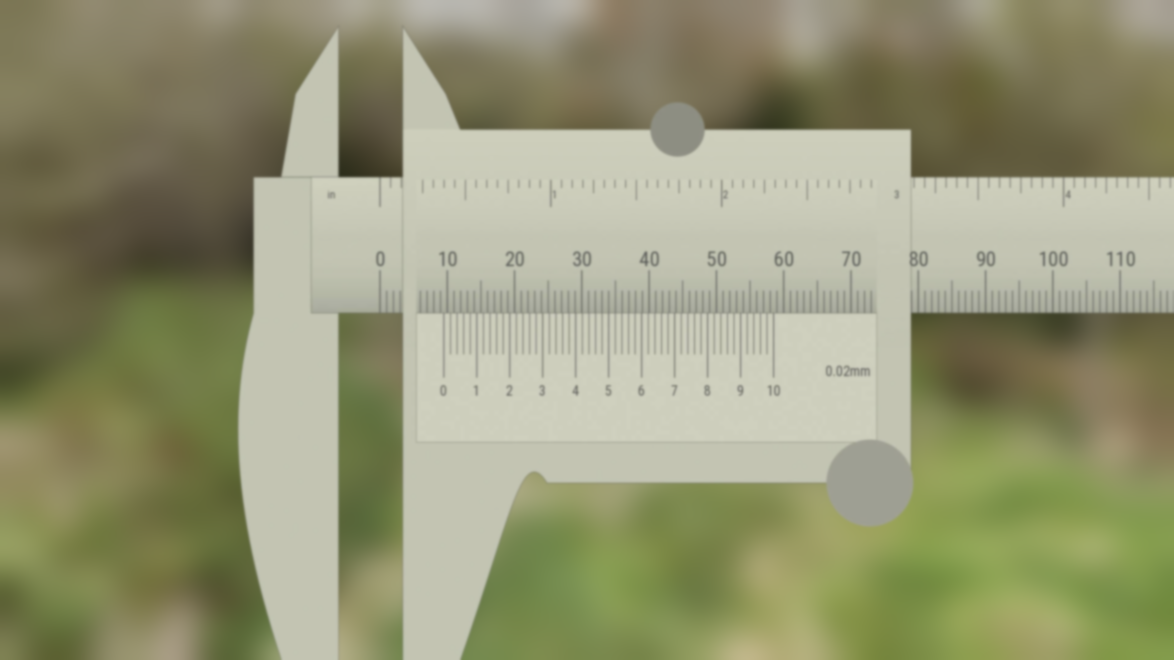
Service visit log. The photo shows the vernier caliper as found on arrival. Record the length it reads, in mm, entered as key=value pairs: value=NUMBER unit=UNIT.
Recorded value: value=9.5 unit=mm
